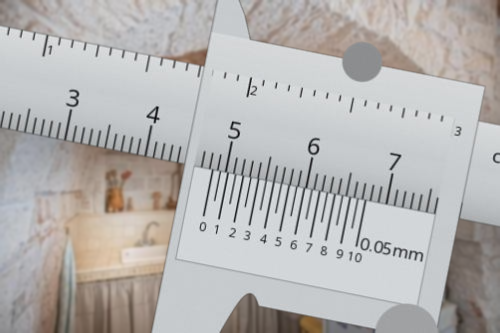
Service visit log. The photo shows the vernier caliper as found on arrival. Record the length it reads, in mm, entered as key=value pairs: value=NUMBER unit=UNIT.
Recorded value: value=48.4 unit=mm
